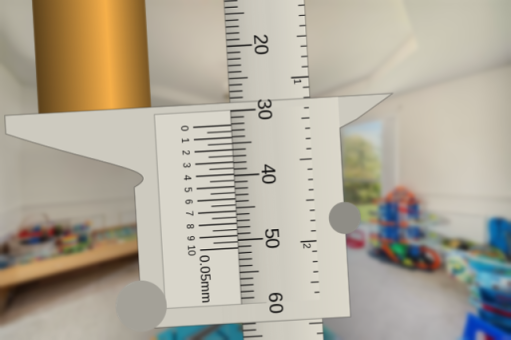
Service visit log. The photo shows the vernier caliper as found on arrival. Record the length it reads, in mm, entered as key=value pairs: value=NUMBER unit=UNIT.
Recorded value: value=32.2 unit=mm
